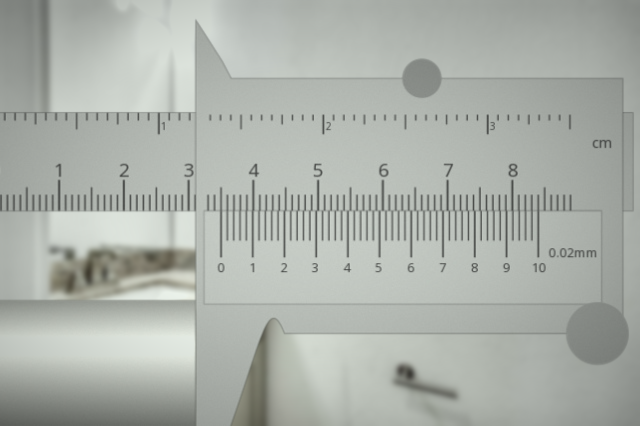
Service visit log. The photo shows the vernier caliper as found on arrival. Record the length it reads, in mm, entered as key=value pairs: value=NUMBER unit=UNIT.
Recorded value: value=35.0 unit=mm
